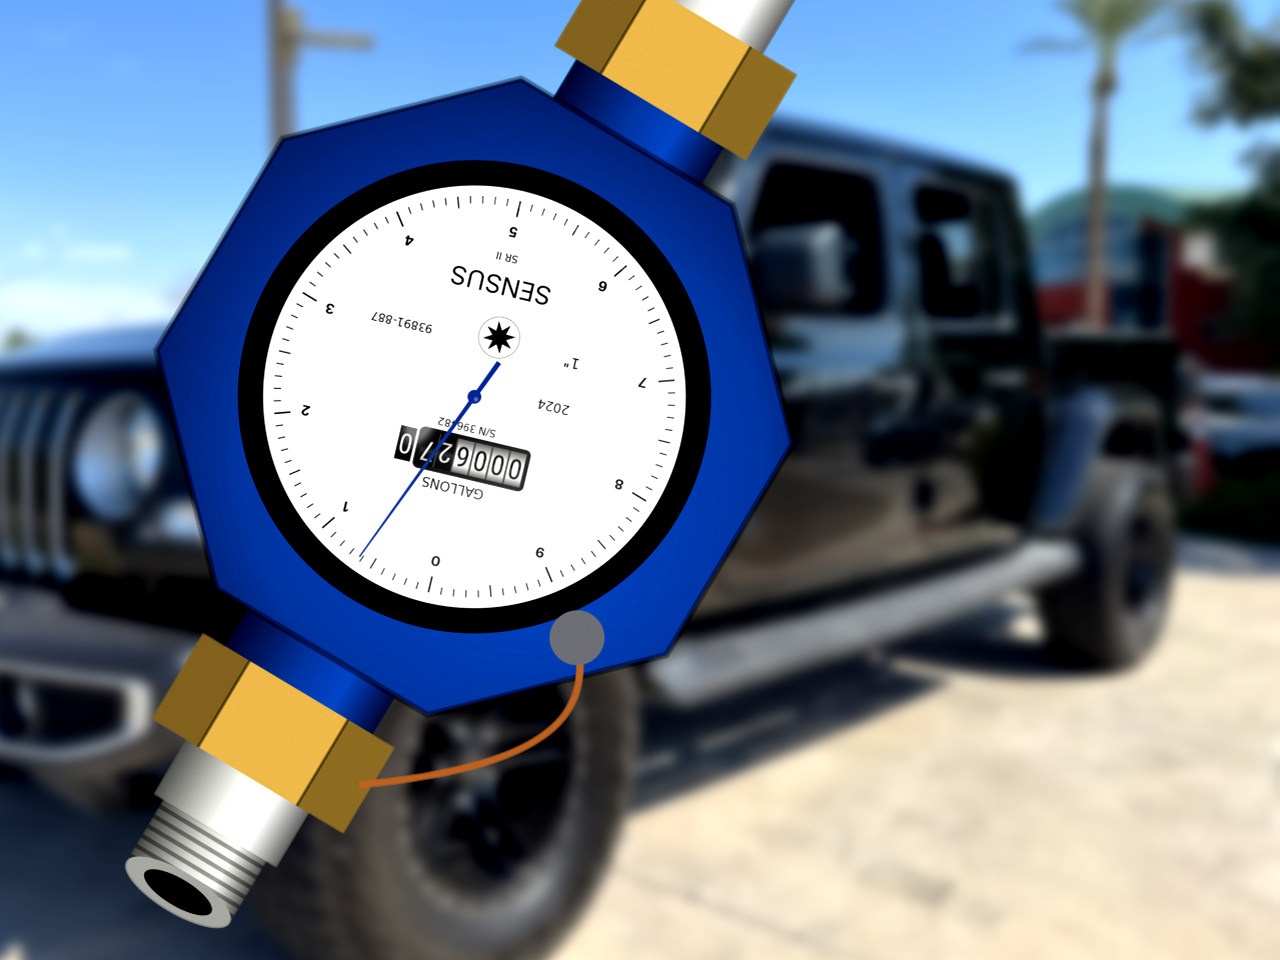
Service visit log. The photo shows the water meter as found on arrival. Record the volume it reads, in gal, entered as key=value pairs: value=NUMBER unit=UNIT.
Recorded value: value=6270.6 unit=gal
